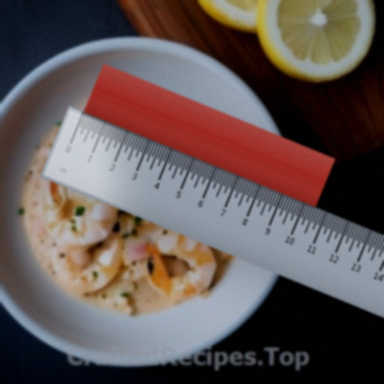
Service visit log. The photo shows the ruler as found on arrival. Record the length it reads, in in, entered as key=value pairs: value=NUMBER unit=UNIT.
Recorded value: value=10.5 unit=in
